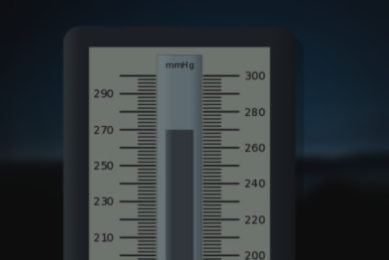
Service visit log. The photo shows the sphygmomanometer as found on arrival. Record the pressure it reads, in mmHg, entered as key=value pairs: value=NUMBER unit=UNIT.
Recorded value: value=270 unit=mmHg
